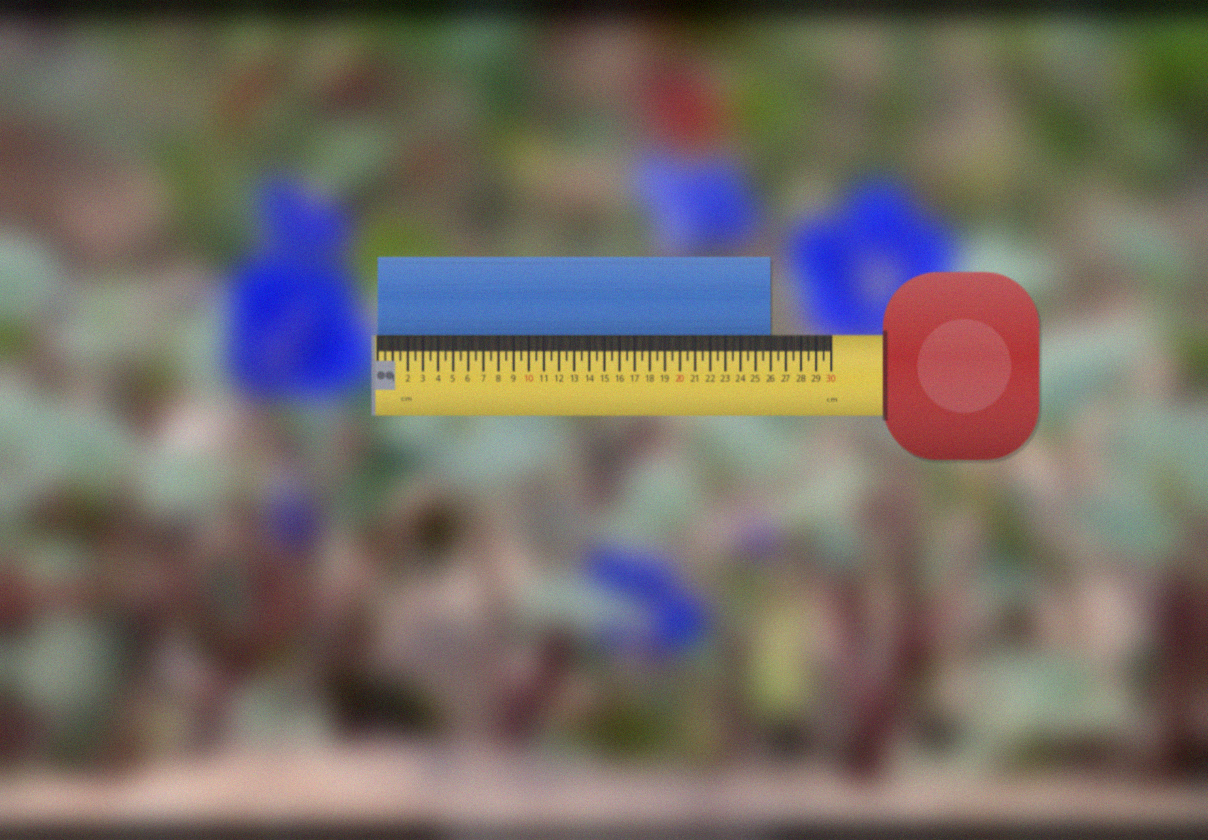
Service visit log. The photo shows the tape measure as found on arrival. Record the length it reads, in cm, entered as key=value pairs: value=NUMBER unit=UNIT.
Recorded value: value=26 unit=cm
